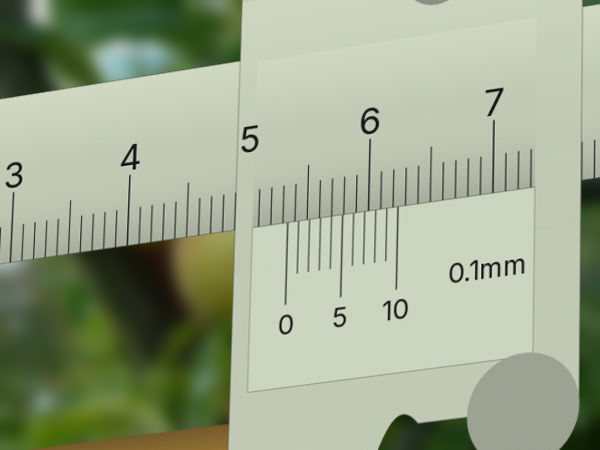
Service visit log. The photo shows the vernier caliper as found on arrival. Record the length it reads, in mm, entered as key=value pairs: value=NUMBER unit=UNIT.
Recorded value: value=53.4 unit=mm
